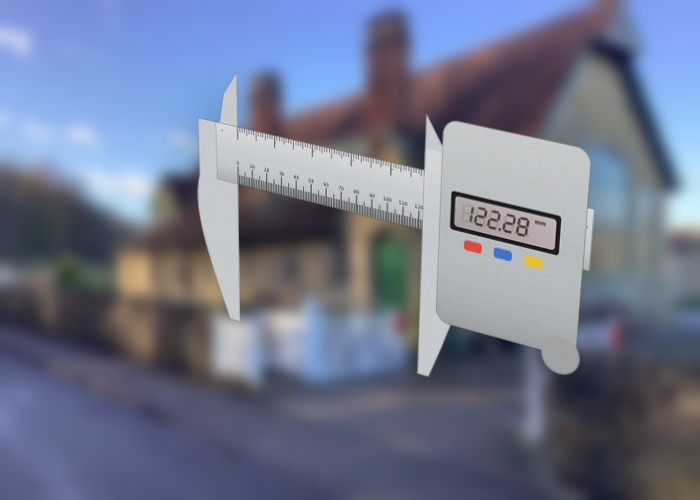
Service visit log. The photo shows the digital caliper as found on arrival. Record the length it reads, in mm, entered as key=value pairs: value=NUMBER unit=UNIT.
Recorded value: value=122.28 unit=mm
